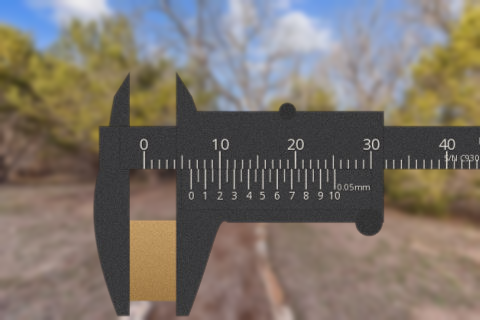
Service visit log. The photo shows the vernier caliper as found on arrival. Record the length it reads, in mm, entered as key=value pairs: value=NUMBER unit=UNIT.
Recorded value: value=6.2 unit=mm
